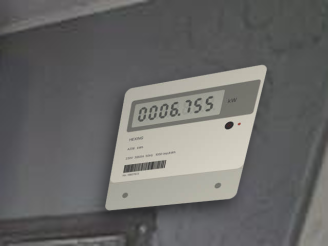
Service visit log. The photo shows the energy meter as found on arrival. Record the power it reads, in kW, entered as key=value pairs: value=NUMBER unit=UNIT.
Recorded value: value=6.755 unit=kW
